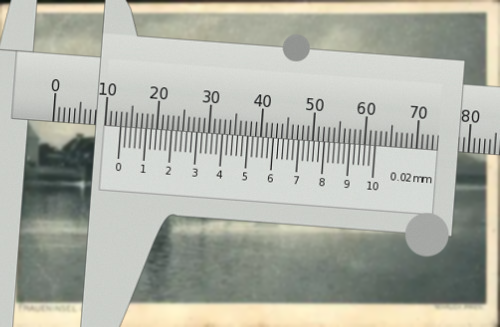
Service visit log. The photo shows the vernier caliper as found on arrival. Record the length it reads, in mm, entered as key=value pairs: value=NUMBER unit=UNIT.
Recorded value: value=13.0 unit=mm
